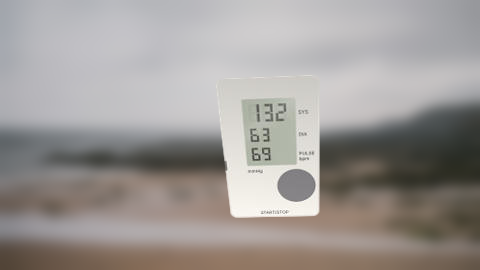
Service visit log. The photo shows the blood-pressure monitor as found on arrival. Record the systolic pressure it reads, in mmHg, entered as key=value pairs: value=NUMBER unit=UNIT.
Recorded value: value=132 unit=mmHg
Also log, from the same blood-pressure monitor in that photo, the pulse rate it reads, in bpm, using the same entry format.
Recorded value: value=69 unit=bpm
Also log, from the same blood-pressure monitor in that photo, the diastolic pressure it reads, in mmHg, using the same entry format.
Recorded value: value=63 unit=mmHg
